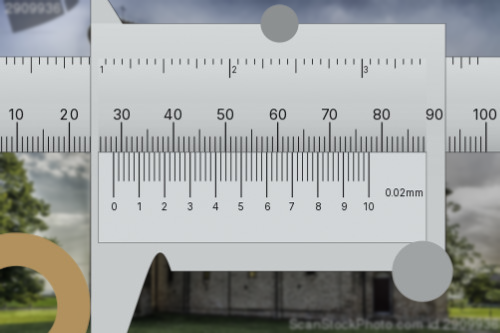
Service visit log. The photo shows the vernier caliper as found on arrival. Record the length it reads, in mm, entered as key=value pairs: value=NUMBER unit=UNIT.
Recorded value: value=28.5 unit=mm
